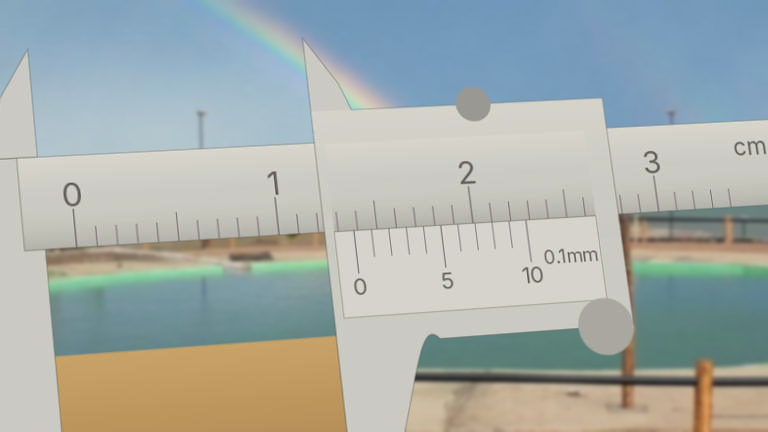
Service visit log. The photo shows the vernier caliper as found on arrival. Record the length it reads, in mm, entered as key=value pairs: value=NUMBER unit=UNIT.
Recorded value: value=13.8 unit=mm
